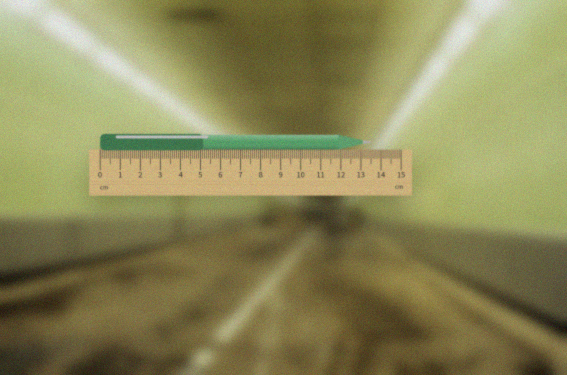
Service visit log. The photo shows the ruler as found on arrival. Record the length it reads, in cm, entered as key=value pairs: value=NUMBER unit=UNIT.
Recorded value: value=13.5 unit=cm
